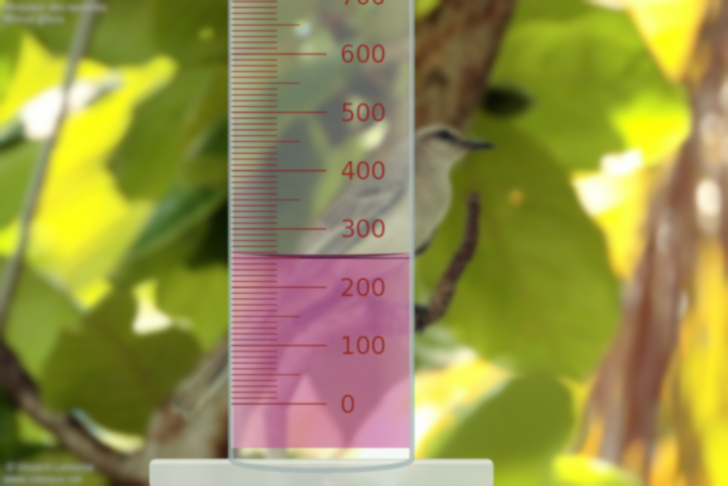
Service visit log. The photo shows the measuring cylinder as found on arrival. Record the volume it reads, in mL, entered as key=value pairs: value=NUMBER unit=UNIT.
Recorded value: value=250 unit=mL
